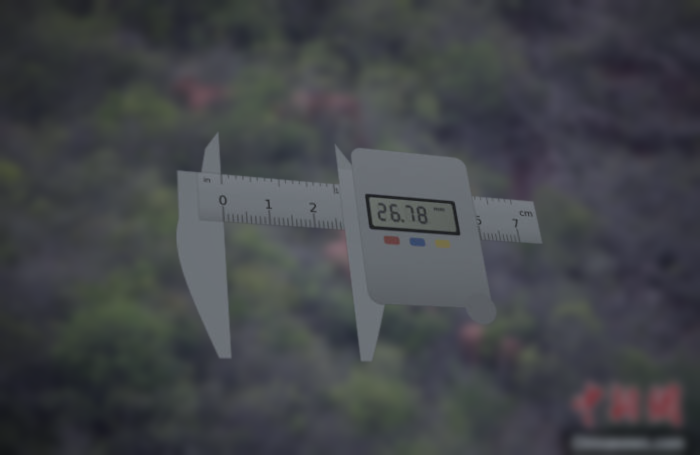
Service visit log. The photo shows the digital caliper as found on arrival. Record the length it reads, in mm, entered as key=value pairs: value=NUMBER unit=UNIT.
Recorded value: value=26.78 unit=mm
